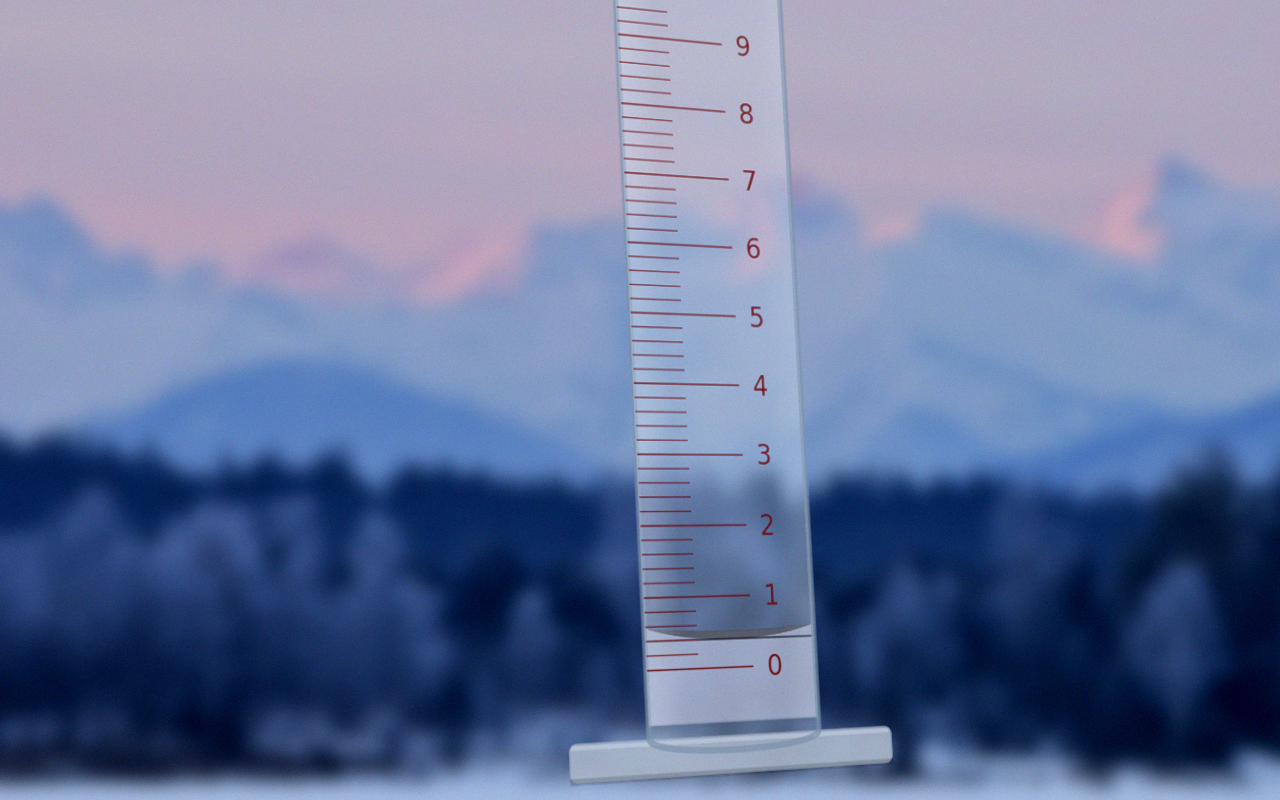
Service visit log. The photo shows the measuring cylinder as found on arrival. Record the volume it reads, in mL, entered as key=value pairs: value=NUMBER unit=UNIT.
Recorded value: value=0.4 unit=mL
